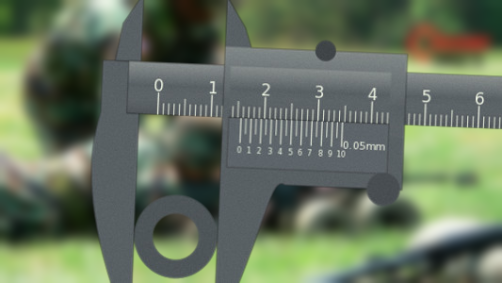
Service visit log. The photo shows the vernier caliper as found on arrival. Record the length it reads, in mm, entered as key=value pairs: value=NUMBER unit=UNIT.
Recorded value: value=15.6 unit=mm
